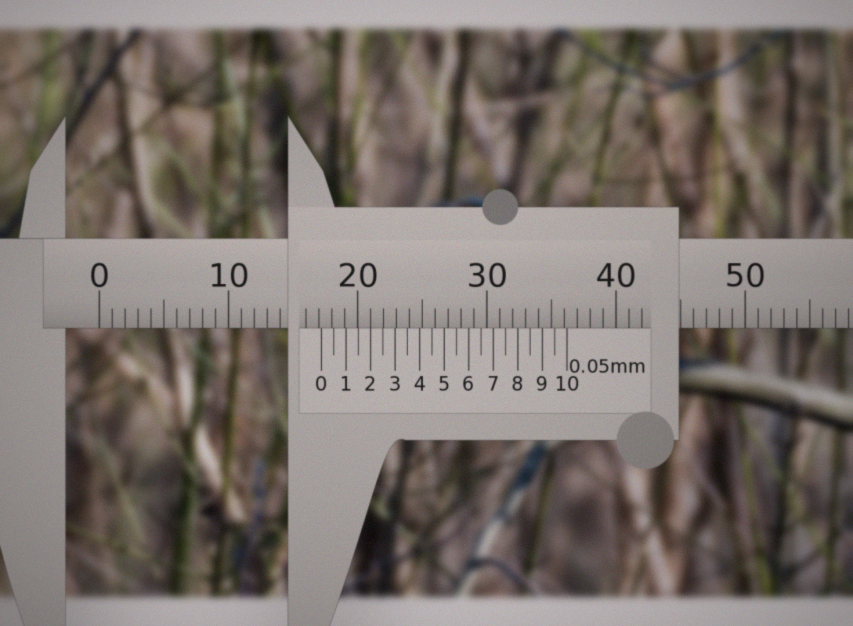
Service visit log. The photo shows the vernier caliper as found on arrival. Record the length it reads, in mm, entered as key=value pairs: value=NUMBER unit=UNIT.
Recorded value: value=17.2 unit=mm
